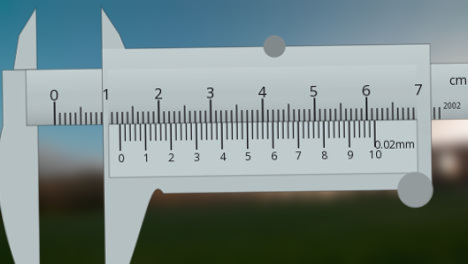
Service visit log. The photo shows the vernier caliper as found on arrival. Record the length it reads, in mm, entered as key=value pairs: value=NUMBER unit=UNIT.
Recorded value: value=12.5 unit=mm
